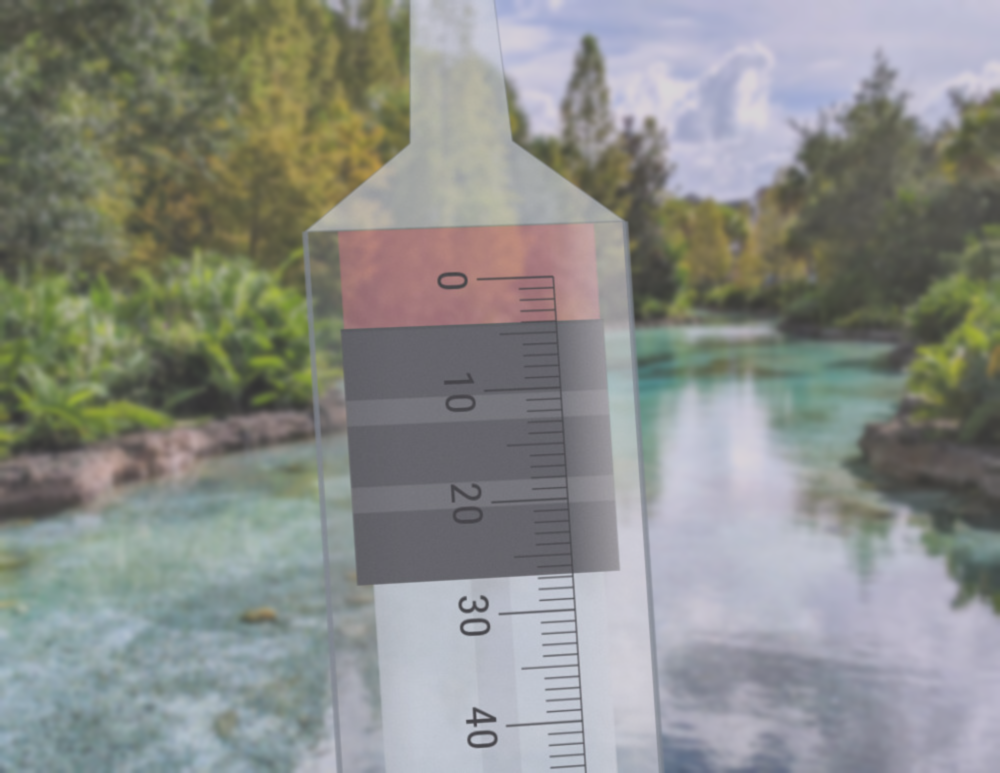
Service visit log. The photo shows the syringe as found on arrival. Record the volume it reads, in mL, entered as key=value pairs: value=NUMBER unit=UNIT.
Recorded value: value=4 unit=mL
